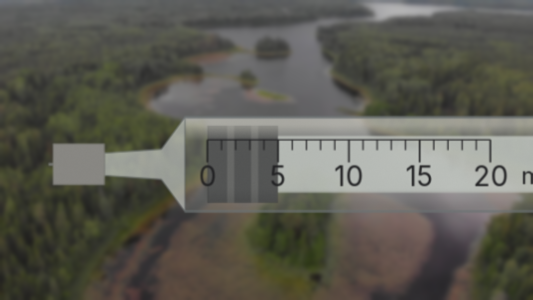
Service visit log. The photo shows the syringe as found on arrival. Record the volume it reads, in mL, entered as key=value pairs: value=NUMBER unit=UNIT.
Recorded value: value=0 unit=mL
